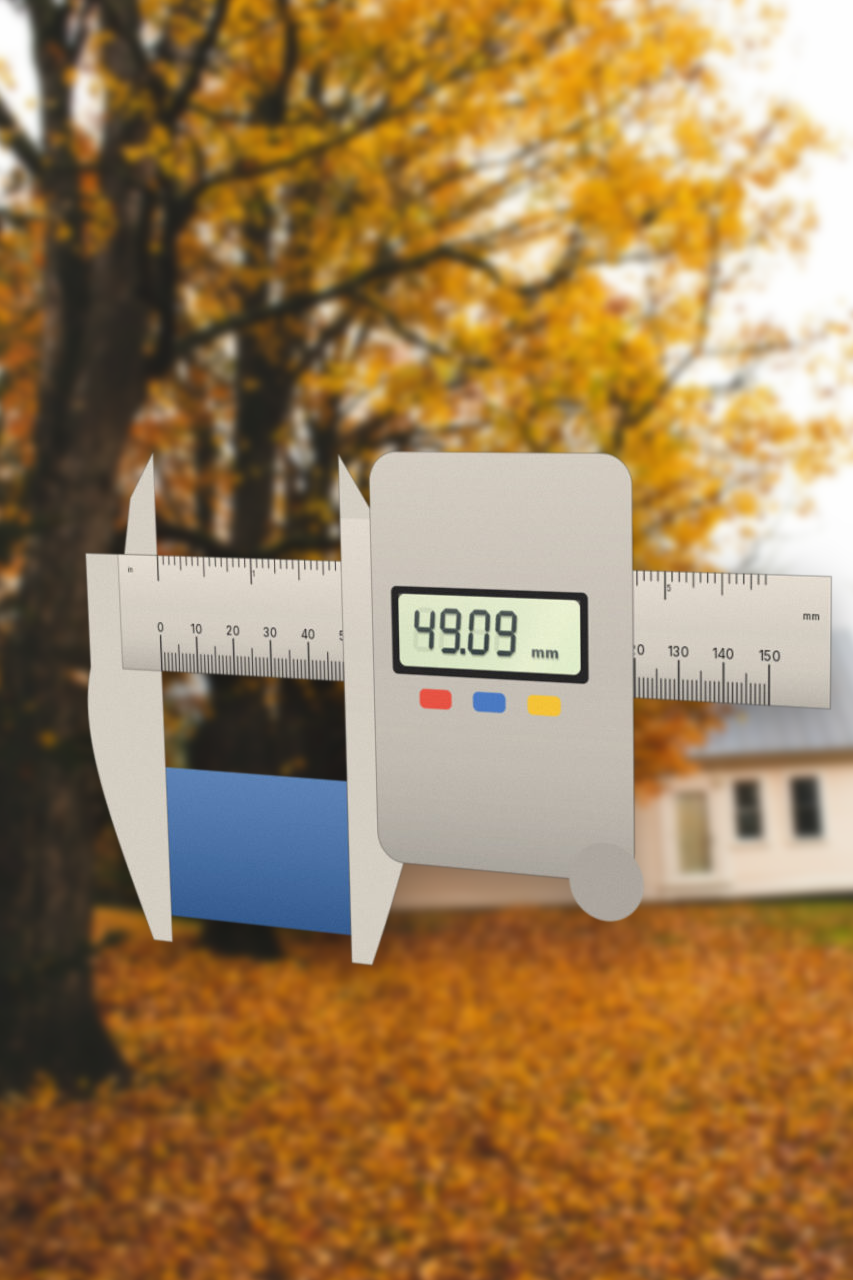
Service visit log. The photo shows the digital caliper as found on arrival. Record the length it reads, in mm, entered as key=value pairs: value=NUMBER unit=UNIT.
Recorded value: value=49.09 unit=mm
